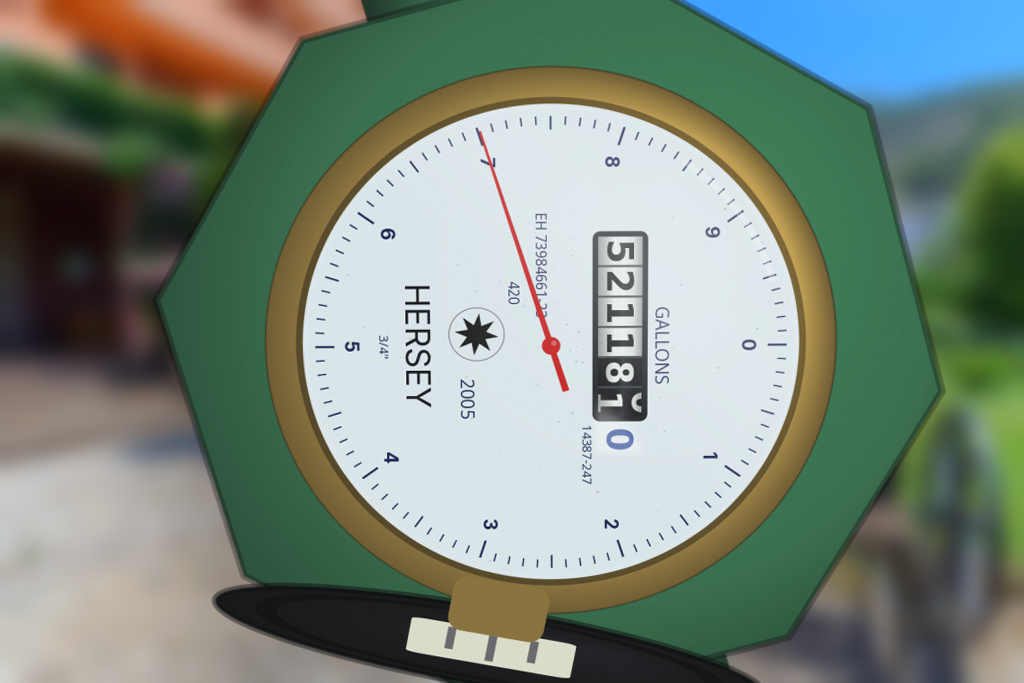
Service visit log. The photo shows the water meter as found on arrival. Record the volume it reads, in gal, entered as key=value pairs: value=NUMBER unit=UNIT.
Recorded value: value=5211807.0 unit=gal
